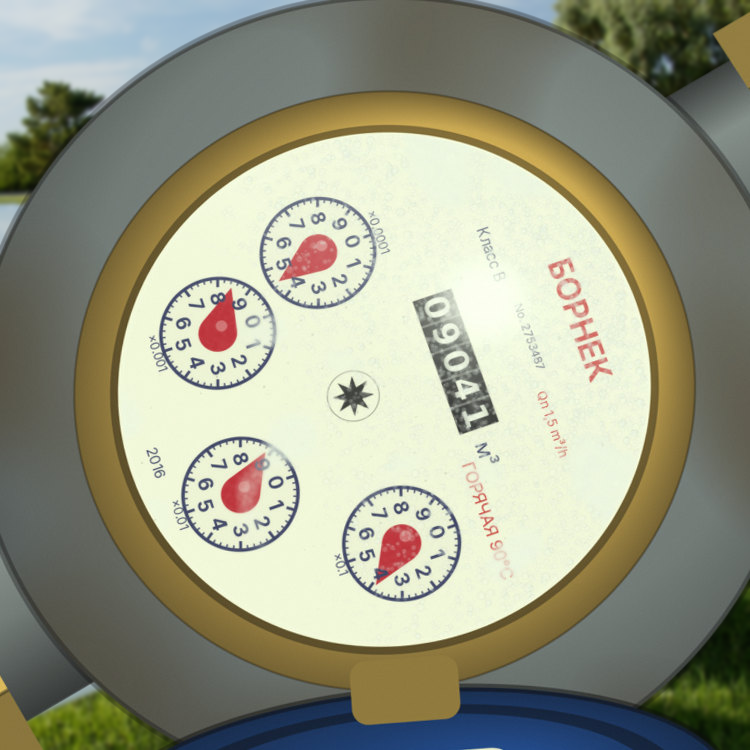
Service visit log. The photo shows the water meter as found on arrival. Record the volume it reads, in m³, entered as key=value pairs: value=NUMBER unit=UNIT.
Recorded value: value=9041.3884 unit=m³
